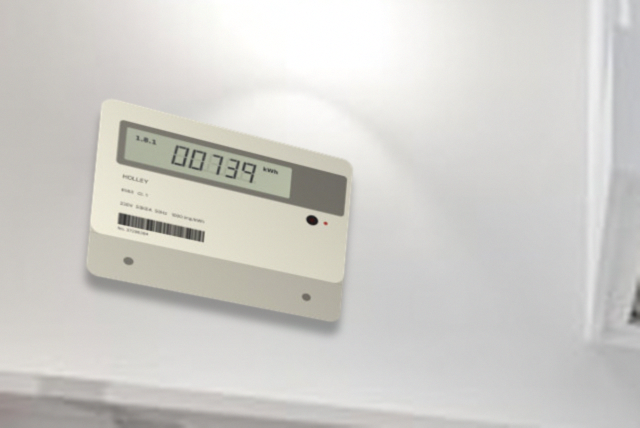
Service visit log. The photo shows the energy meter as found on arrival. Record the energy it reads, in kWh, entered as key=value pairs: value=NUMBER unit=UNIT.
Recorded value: value=739 unit=kWh
